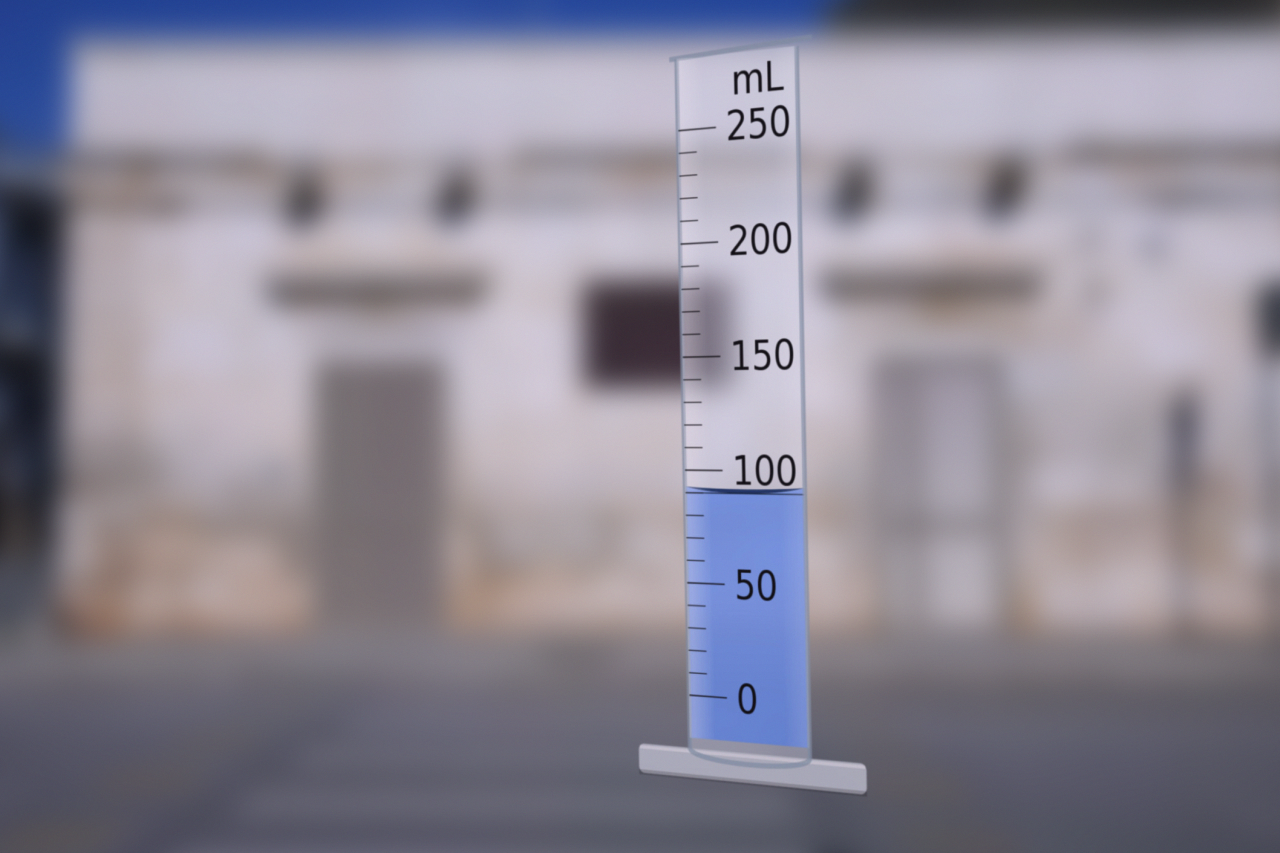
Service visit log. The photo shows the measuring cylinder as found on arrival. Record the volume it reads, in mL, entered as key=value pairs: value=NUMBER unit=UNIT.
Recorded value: value=90 unit=mL
